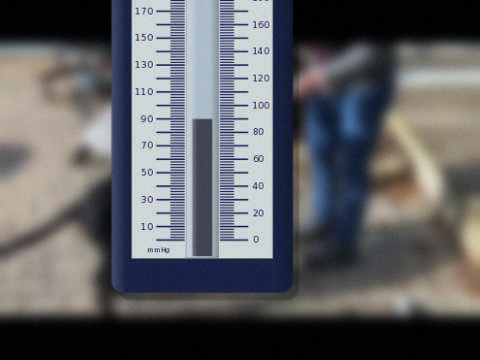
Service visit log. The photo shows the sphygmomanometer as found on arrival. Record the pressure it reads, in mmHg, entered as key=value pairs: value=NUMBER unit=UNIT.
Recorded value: value=90 unit=mmHg
